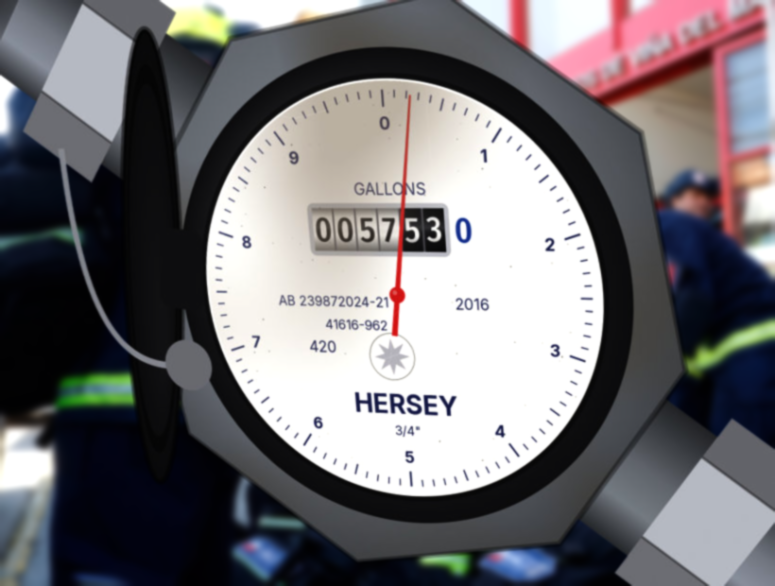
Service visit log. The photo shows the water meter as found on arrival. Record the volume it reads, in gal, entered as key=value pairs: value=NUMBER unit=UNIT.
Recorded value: value=57530.2 unit=gal
